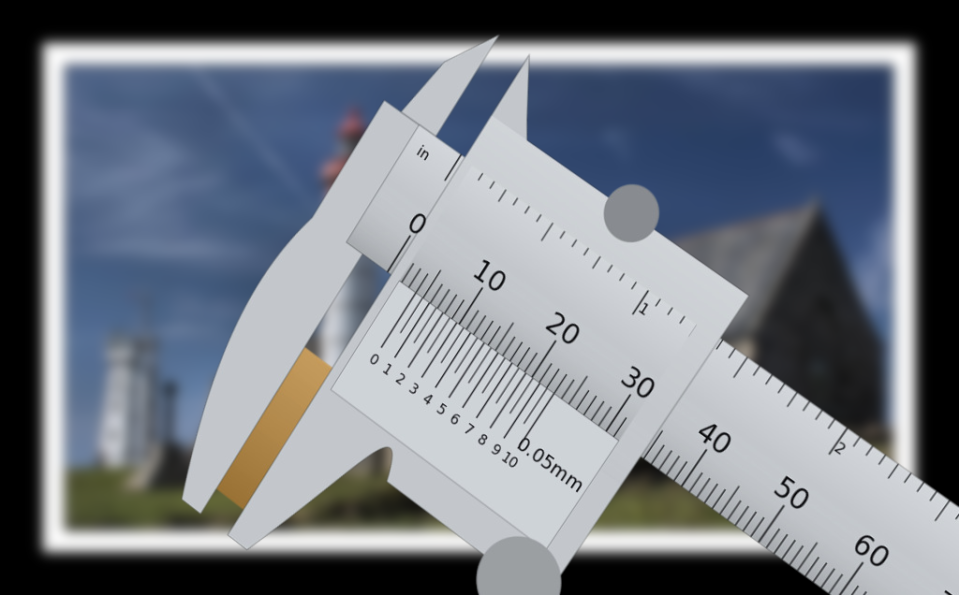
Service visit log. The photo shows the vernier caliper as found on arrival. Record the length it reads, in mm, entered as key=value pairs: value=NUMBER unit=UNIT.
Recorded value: value=4.0 unit=mm
